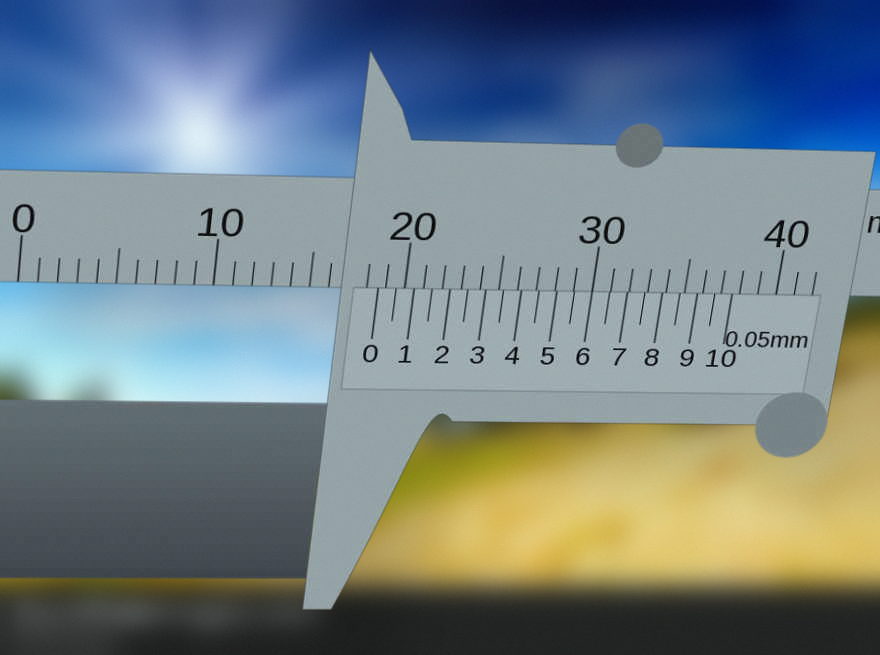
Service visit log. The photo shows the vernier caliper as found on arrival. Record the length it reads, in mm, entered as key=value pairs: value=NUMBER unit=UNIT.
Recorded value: value=18.6 unit=mm
